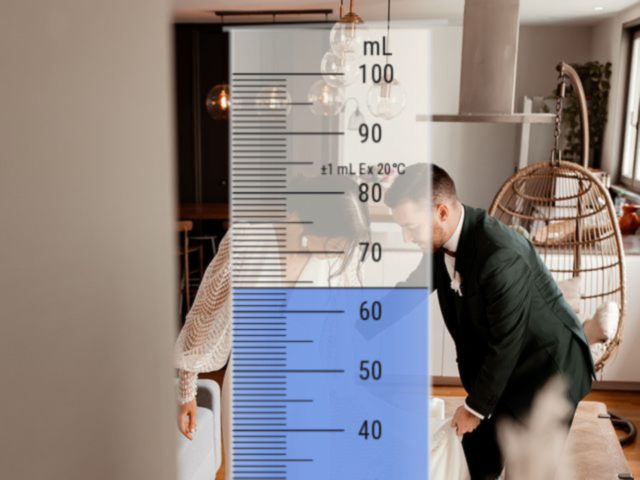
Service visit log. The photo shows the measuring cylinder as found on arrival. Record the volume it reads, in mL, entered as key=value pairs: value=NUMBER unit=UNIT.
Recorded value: value=64 unit=mL
